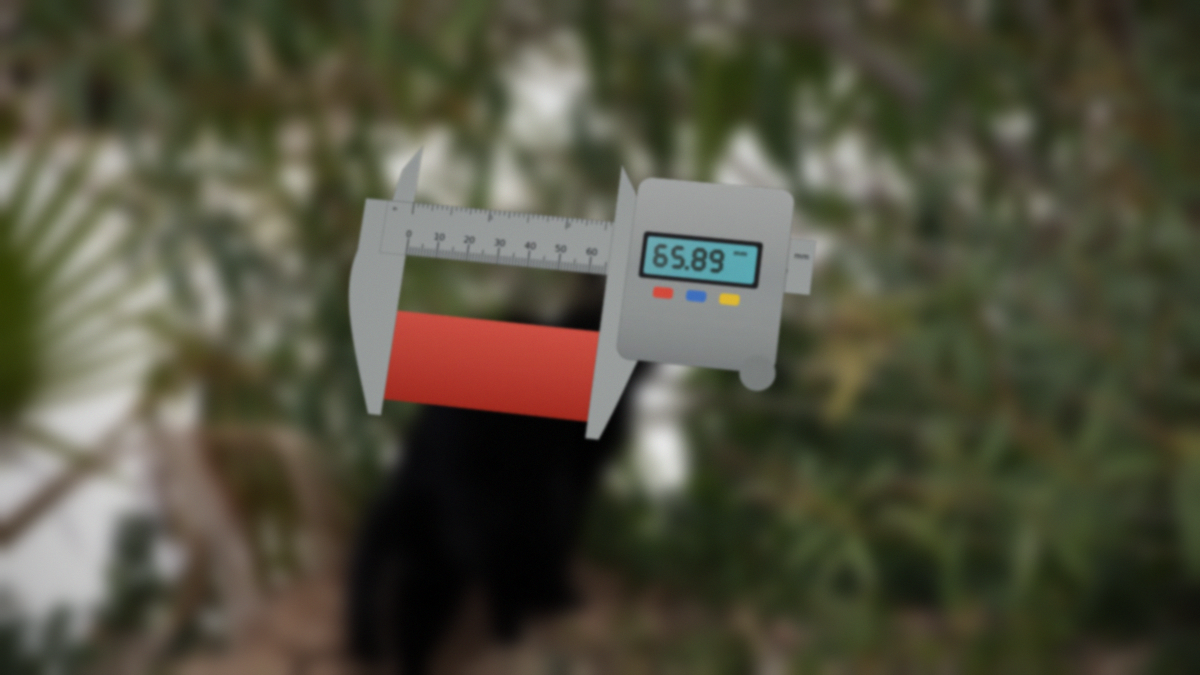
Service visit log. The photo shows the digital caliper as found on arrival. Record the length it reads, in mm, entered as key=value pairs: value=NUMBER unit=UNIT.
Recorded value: value=65.89 unit=mm
